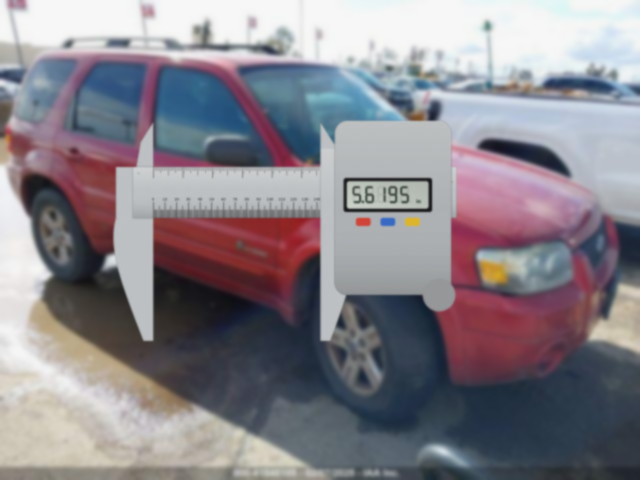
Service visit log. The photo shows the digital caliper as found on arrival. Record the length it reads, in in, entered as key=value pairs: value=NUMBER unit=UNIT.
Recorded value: value=5.6195 unit=in
